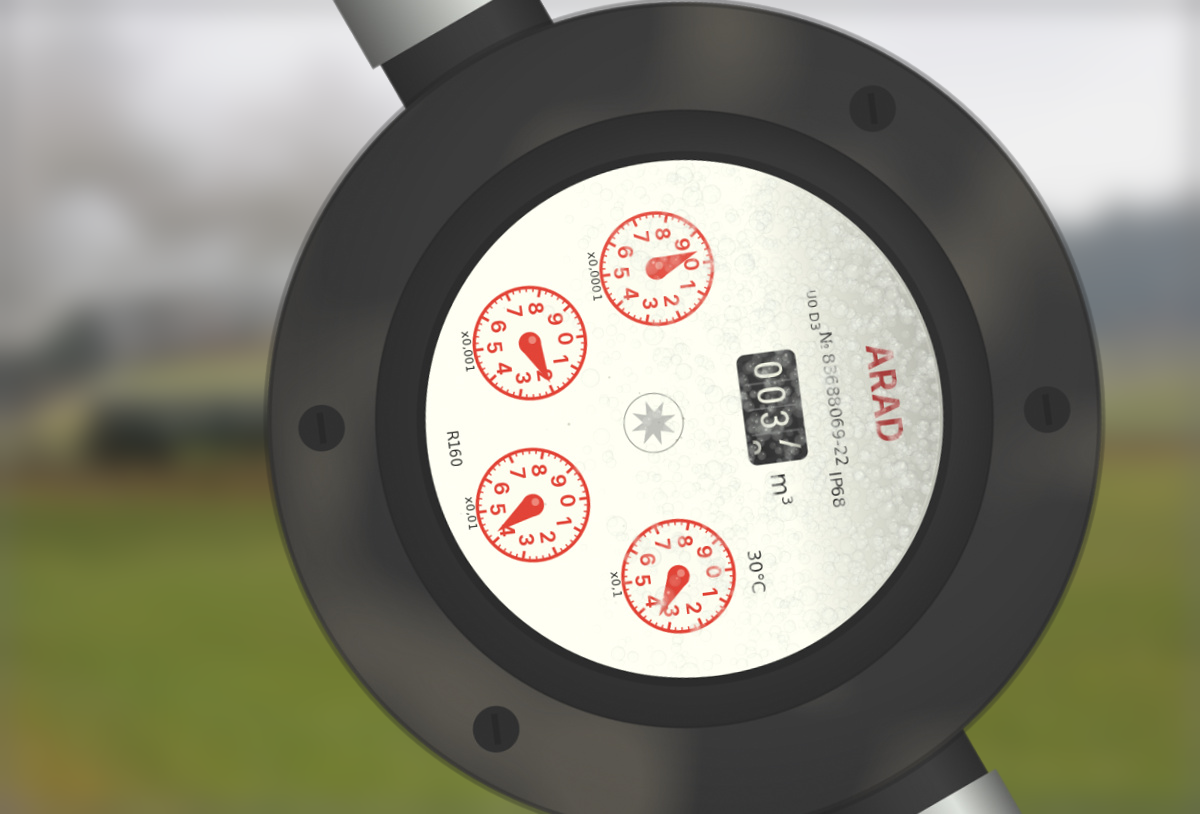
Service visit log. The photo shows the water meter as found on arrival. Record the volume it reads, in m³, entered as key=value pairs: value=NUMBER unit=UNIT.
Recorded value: value=37.3419 unit=m³
